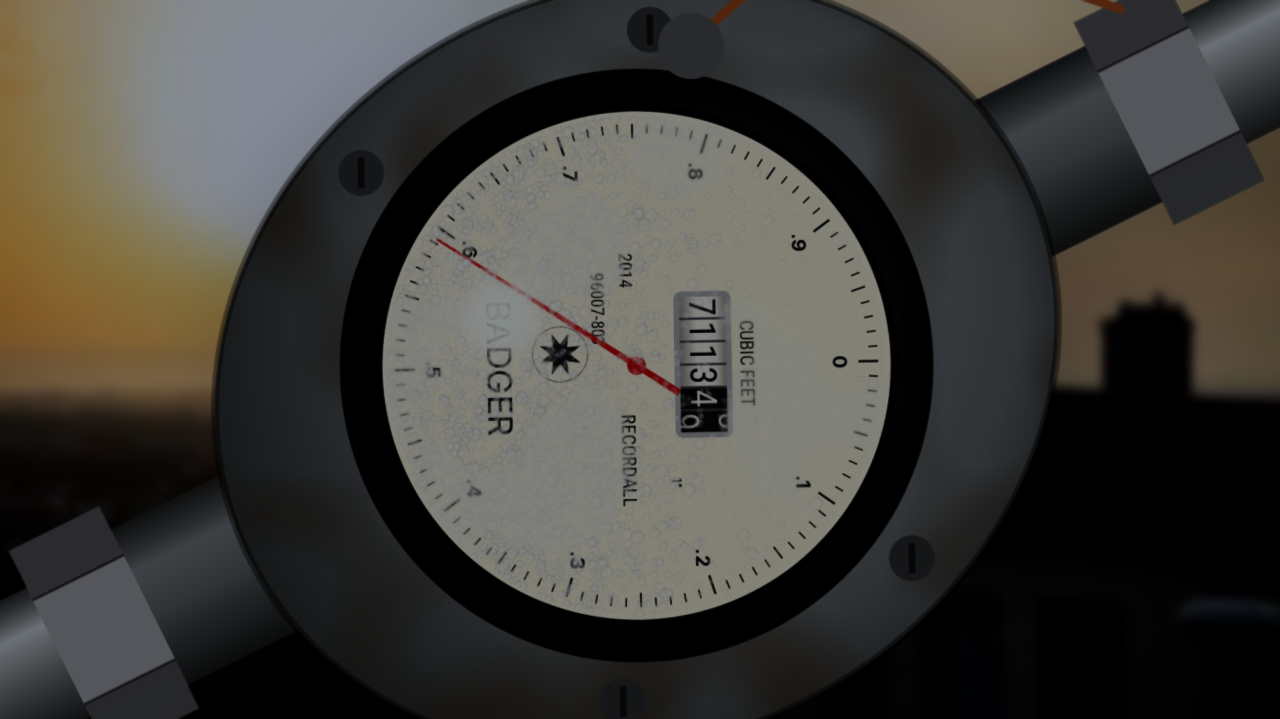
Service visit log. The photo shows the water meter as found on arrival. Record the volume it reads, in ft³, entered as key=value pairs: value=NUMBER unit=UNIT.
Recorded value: value=711348.59 unit=ft³
